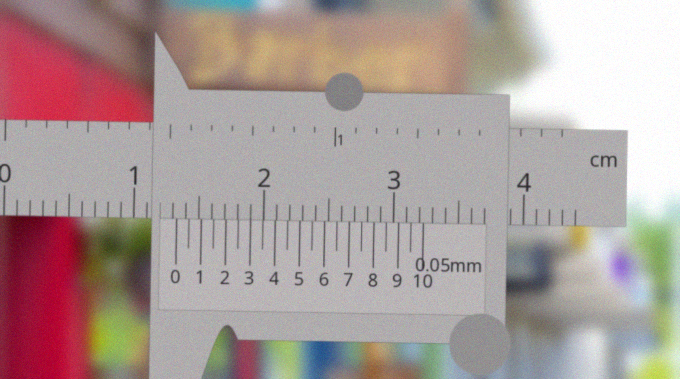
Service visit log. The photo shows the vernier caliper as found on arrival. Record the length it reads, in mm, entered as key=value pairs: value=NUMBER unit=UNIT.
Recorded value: value=13.3 unit=mm
